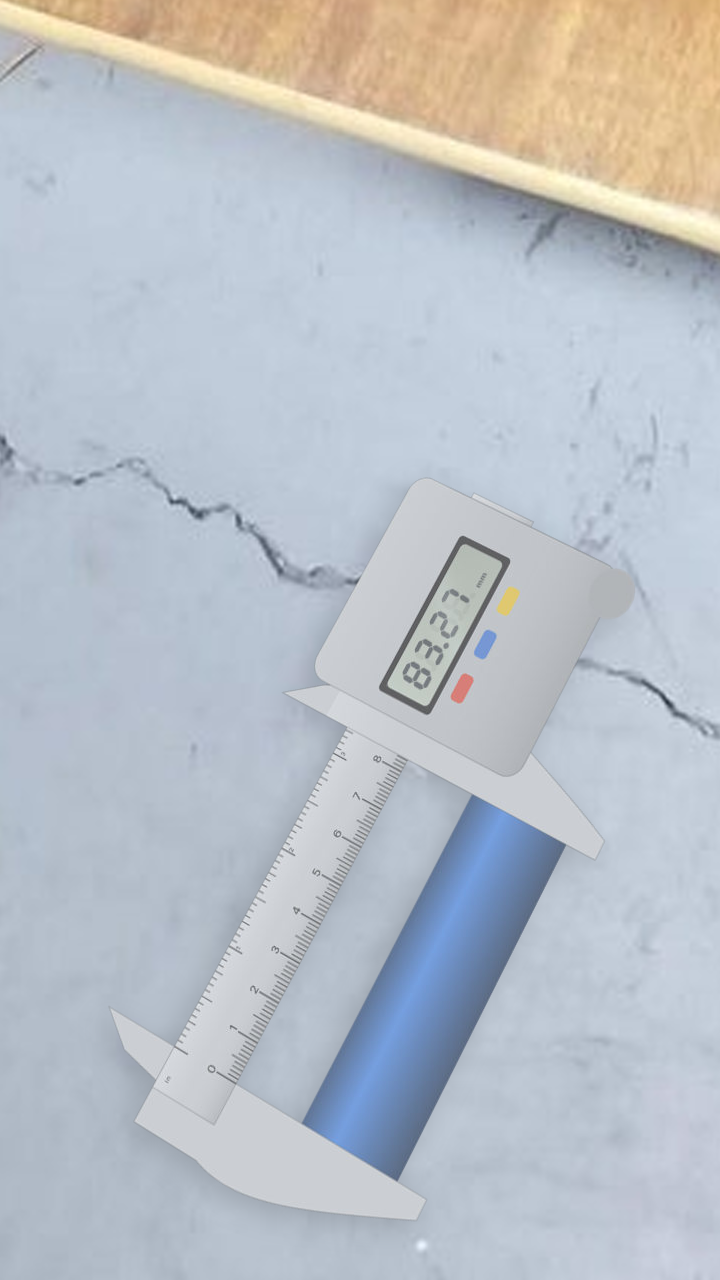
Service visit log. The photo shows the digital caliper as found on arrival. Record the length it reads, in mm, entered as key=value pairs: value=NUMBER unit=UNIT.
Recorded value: value=83.27 unit=mm
